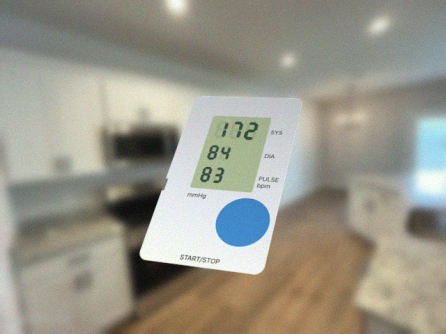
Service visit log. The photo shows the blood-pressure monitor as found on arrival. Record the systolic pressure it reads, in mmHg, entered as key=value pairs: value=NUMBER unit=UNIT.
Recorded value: value=172 unit=mmHg
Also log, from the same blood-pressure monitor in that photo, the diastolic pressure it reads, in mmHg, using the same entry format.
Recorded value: value=84 unit=mmHg
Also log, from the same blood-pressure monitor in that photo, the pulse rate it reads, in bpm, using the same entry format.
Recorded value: value=83 unit=bpm
